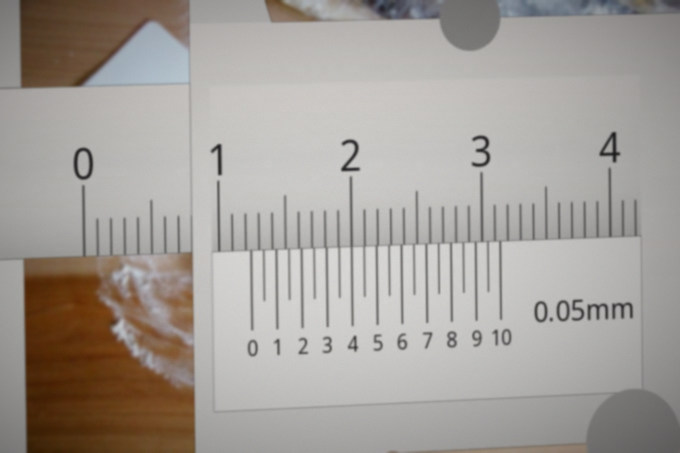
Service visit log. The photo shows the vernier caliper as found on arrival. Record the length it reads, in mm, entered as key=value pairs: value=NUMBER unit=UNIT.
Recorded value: value=12.4 unit=mm
